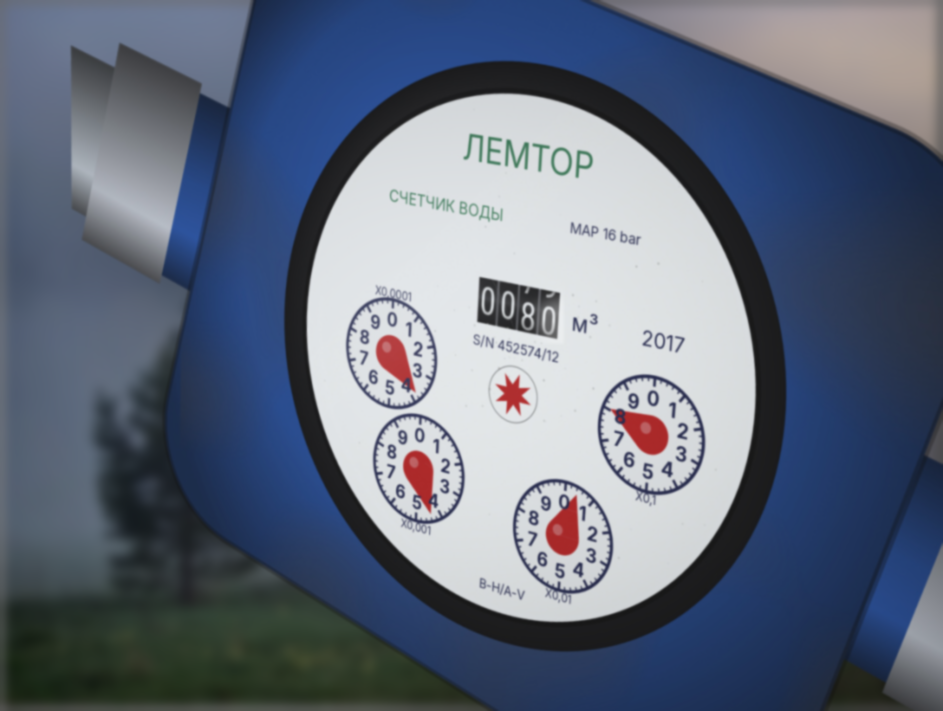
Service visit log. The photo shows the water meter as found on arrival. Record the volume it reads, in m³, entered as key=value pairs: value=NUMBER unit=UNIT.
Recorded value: value=79.8043 unit=m³
